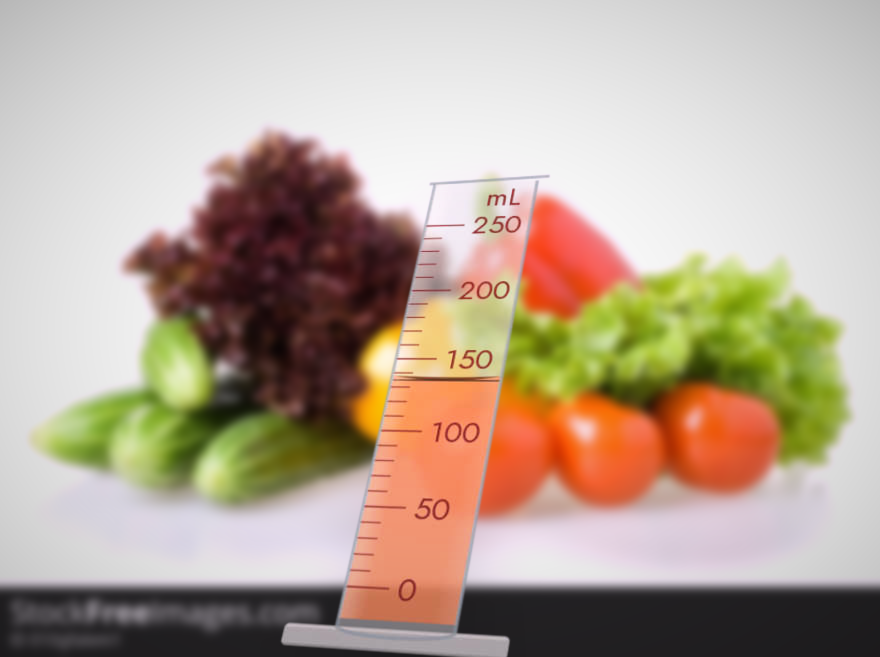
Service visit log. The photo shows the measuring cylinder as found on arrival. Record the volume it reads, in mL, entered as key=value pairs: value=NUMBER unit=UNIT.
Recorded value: value=135 unit=mL
